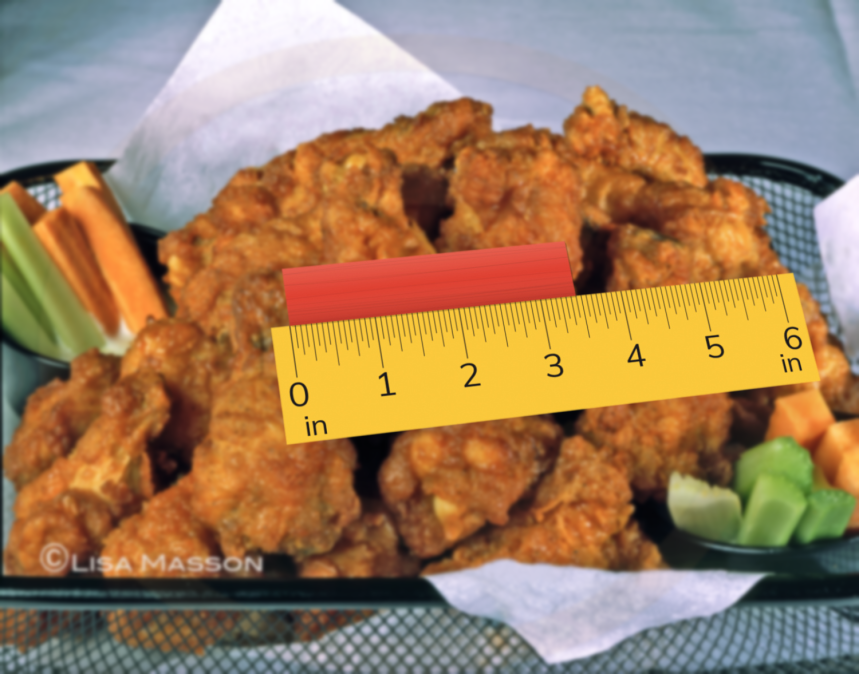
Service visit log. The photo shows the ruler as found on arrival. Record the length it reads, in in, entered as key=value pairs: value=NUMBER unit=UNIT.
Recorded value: value=3.4375 unit=in
